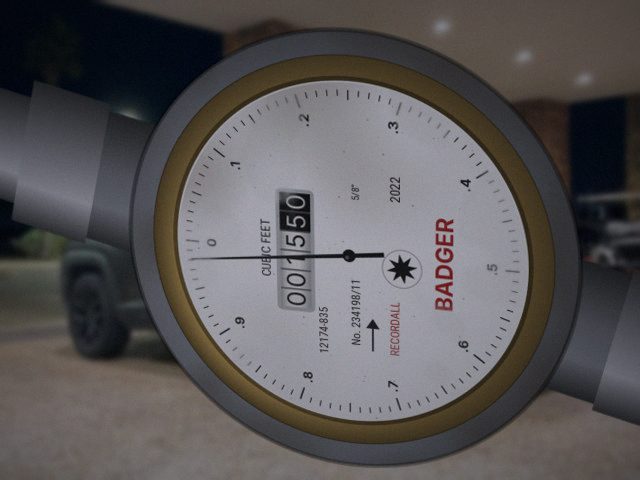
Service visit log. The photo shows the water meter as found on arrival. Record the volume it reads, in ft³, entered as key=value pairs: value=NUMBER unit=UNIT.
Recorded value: value=1549.98 unit=ft³
